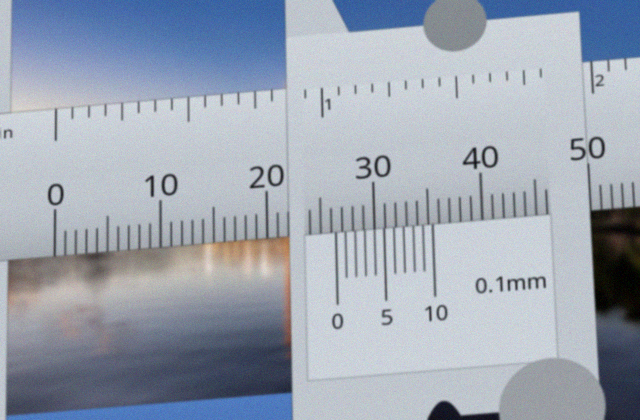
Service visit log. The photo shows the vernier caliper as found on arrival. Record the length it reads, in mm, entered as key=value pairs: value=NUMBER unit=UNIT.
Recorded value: value=26.4 unit=mm
